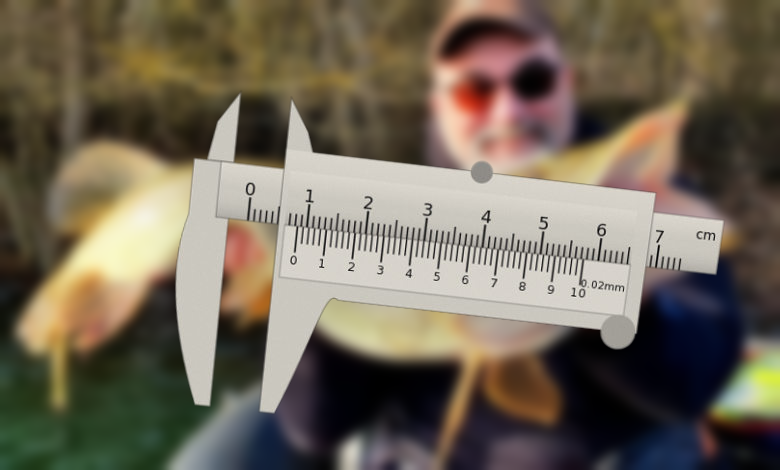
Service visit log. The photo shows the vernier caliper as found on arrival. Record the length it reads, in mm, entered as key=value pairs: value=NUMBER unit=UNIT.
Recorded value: value=8.4 unit=mm
